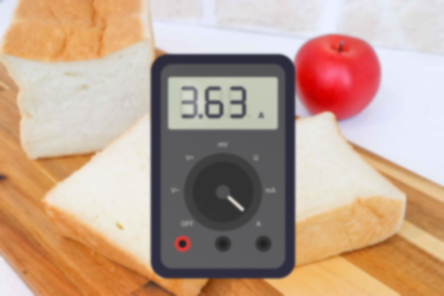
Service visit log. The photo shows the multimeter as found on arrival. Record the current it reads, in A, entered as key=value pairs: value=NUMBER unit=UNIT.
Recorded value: value=3.63 unit=A
